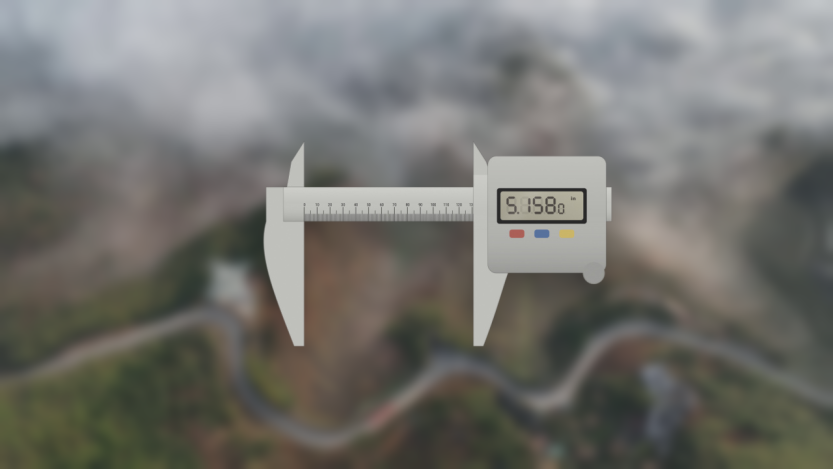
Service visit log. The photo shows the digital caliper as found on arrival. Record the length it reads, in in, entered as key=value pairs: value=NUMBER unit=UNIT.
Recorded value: value=5.1580 unit=in
